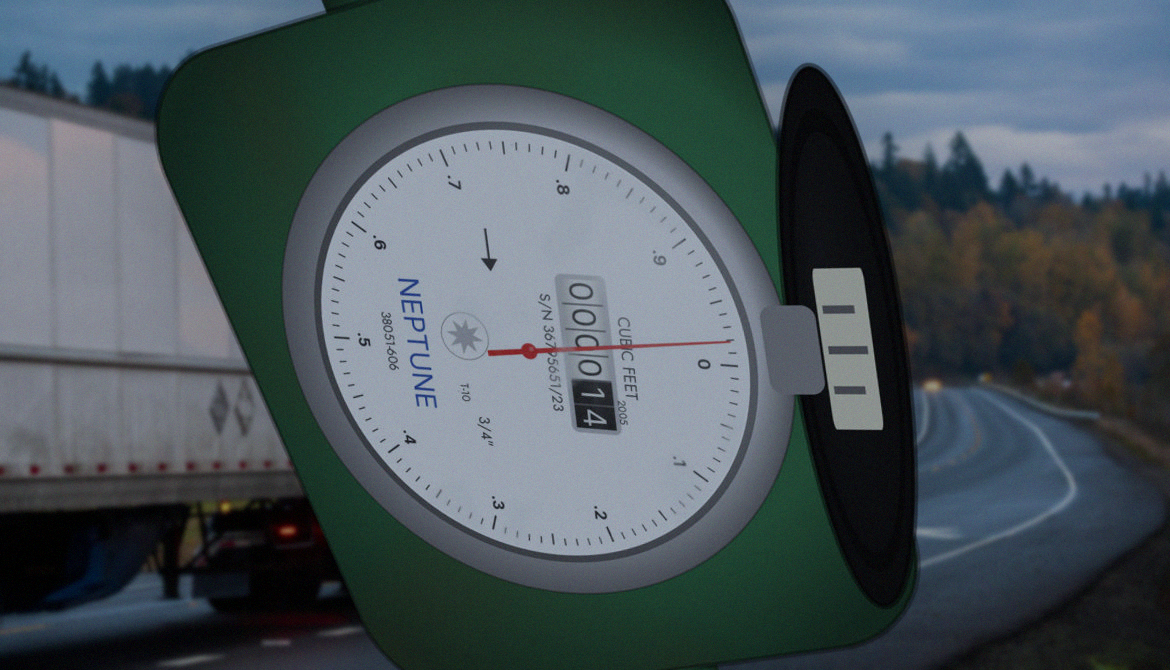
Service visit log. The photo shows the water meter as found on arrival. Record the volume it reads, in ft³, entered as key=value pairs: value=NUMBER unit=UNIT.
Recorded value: value=13.98 unit=ft³
